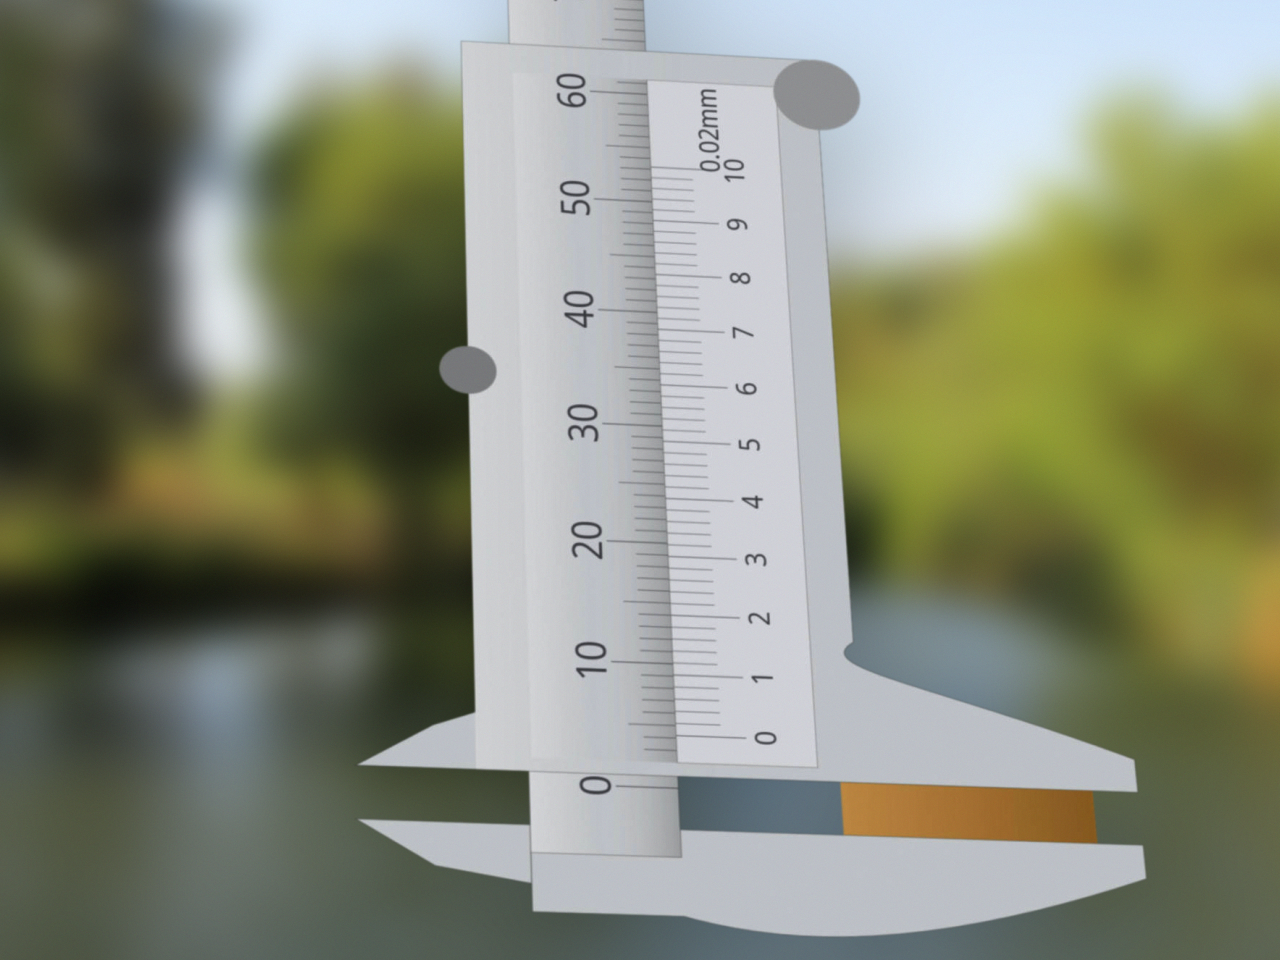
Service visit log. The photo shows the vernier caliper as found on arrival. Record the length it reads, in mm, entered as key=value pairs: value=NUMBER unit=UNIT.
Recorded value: value=4.2 unit=mm
